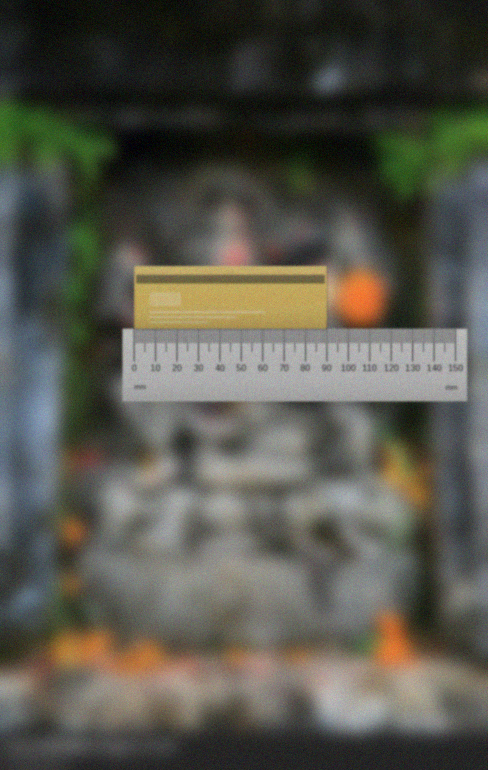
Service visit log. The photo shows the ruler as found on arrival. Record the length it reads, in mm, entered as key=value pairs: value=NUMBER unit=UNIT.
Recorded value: value=90 unit=mm
